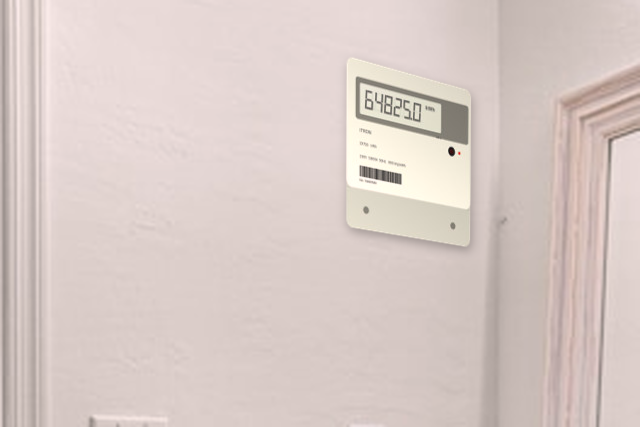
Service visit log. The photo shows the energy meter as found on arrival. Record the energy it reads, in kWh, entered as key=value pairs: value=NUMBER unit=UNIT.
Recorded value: value=64825.0 unit=kWh
